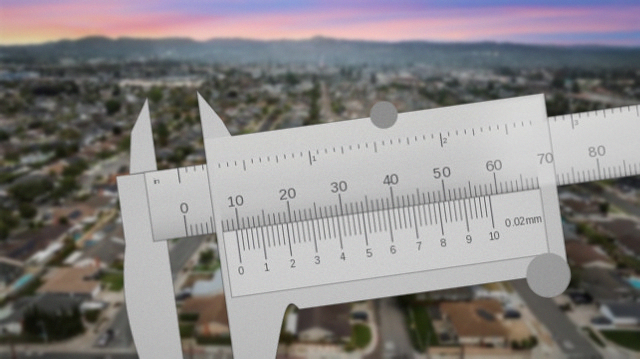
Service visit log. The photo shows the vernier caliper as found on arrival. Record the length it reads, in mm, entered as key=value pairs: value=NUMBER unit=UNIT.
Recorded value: value=9.5 unit=mm
